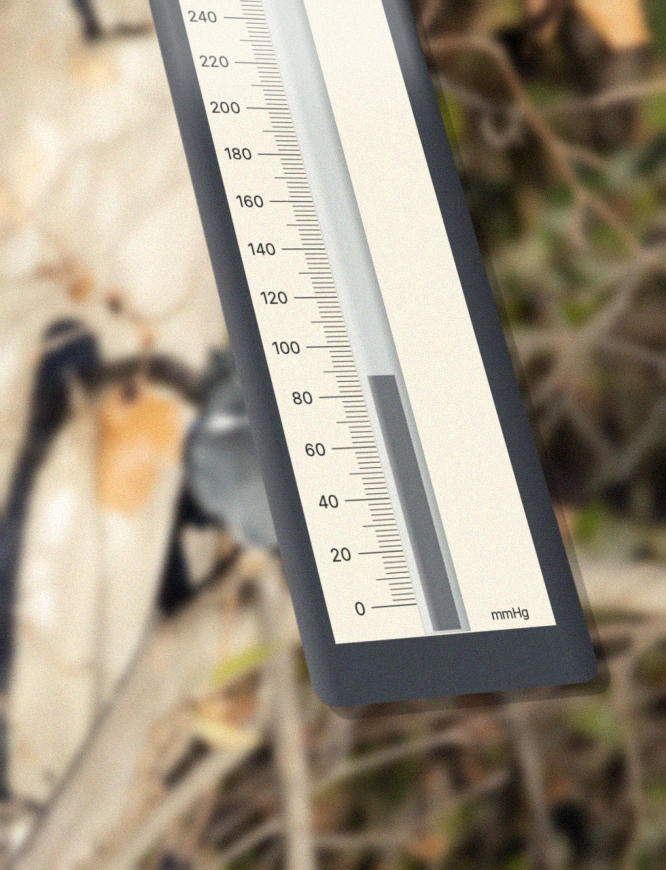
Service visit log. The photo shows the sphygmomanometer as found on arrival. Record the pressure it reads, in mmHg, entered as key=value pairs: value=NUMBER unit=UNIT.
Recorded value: value=88 unit=mmHg
